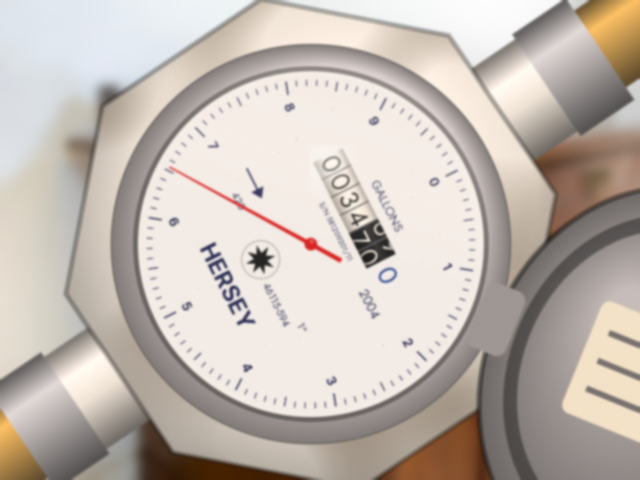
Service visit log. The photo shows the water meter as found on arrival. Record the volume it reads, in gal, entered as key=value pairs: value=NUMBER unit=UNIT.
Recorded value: value=34696.5 unit=gal
